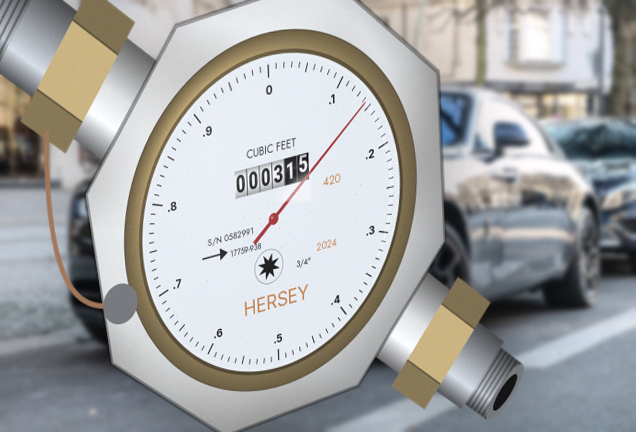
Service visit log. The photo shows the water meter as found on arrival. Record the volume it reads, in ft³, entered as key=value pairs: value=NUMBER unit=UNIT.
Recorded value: value=315.14 unit=ft³
